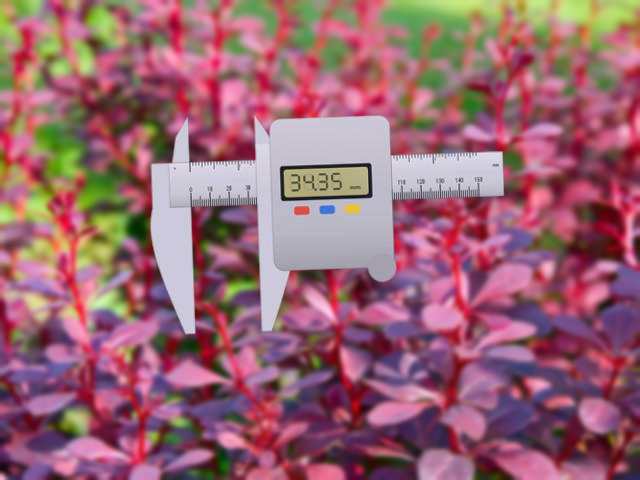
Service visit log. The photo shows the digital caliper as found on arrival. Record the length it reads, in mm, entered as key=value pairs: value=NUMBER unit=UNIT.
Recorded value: value=34.35 unit=mm
